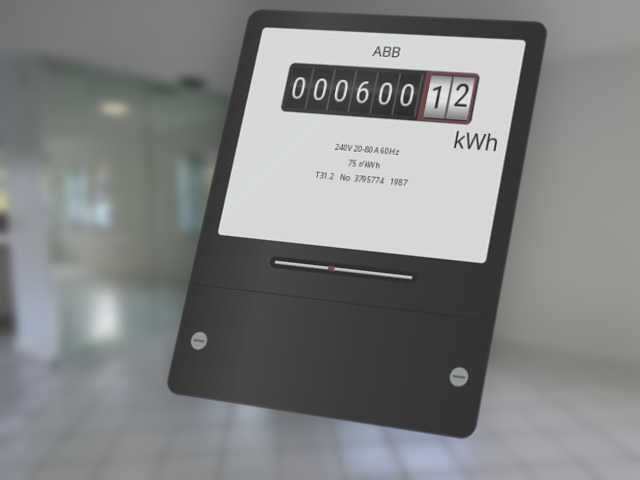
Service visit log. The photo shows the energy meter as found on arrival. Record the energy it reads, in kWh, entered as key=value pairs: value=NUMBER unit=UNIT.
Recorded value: value=600.12 unit=kWh
